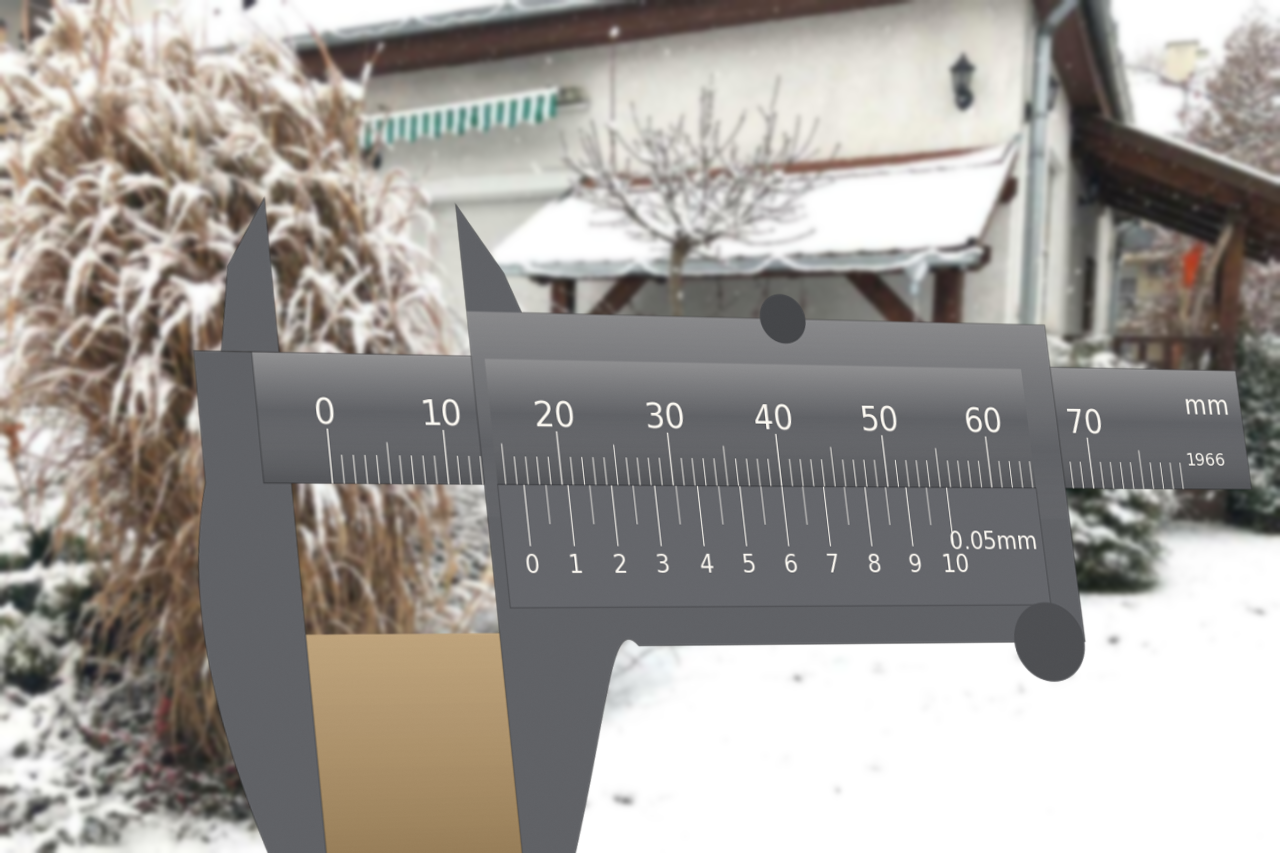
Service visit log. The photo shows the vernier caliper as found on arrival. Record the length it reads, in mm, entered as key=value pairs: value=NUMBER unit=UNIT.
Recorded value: value=16.6 unit=mm
